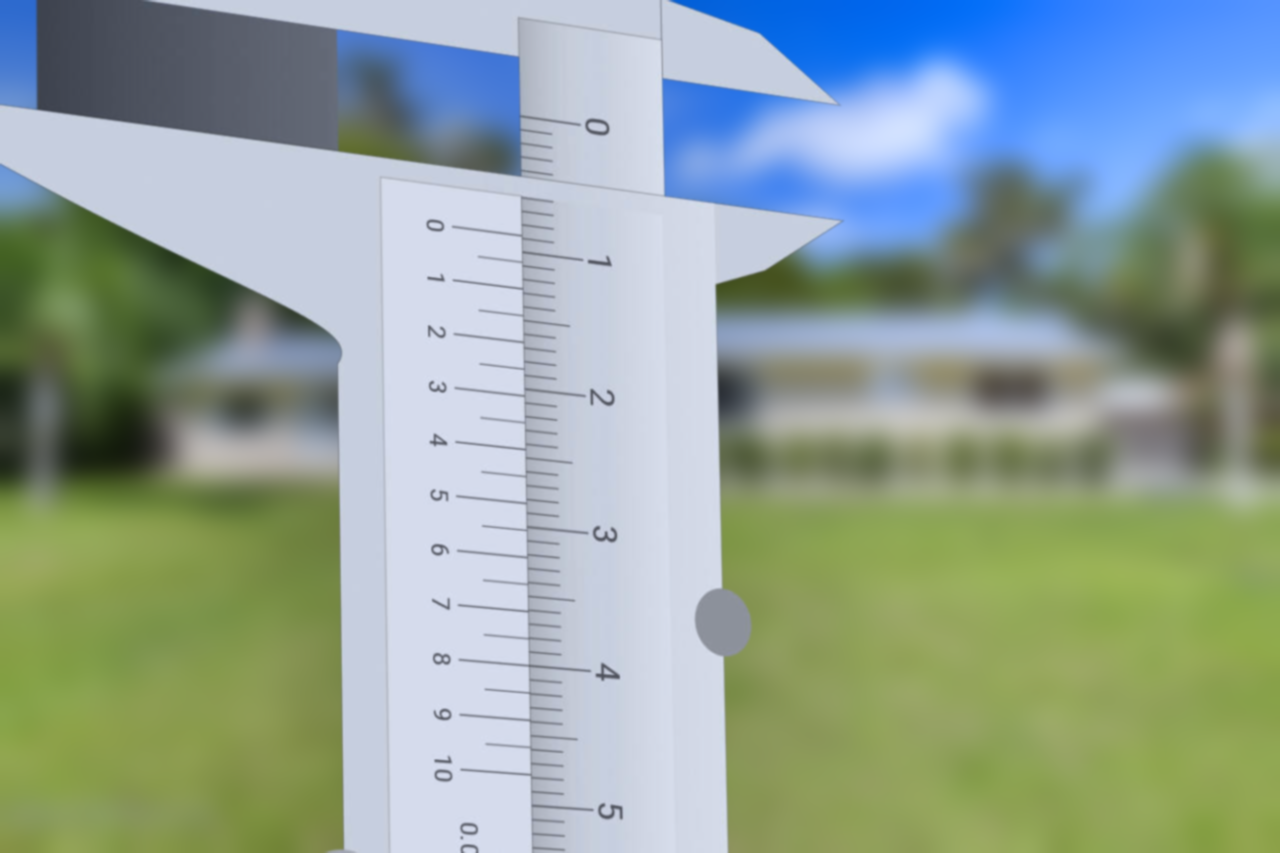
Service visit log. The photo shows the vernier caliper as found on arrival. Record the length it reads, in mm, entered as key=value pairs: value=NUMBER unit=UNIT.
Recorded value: value=8.8 unit=mm
